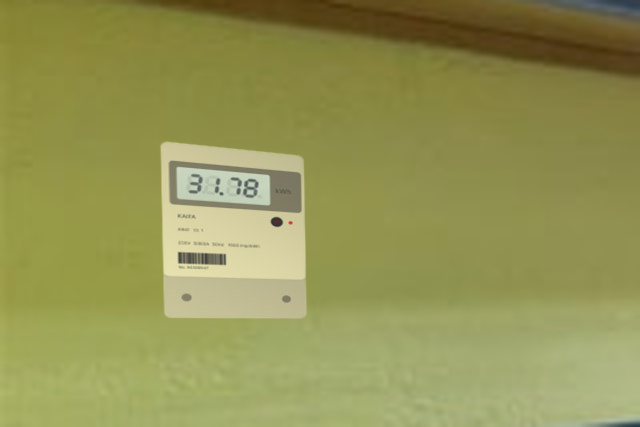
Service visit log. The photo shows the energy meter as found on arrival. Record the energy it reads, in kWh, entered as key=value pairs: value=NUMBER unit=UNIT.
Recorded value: value=31.78 unit=kWh
